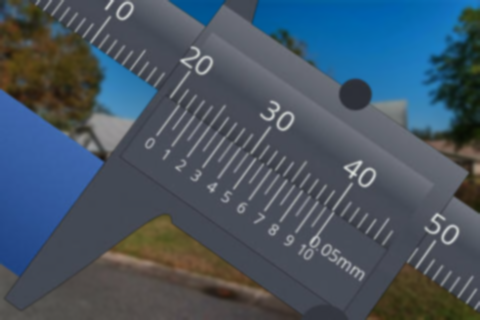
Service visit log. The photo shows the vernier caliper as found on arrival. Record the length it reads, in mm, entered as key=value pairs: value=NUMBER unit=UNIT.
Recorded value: value=21.2 unit=mm
